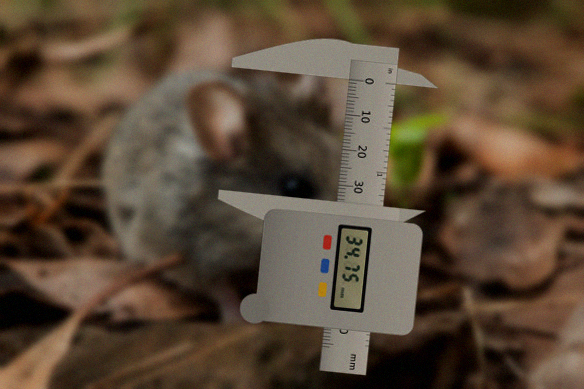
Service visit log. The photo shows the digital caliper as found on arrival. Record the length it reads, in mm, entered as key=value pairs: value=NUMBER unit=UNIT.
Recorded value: value=34.75 unit=mm
